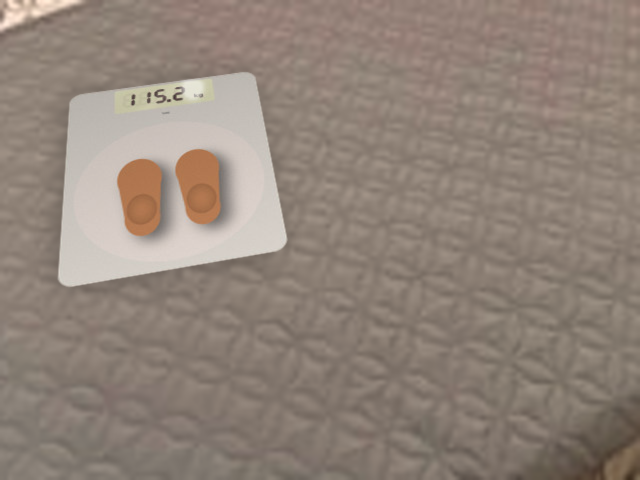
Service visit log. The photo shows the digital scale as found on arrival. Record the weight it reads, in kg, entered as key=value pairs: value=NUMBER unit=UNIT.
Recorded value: value=115.2 unit=kg
